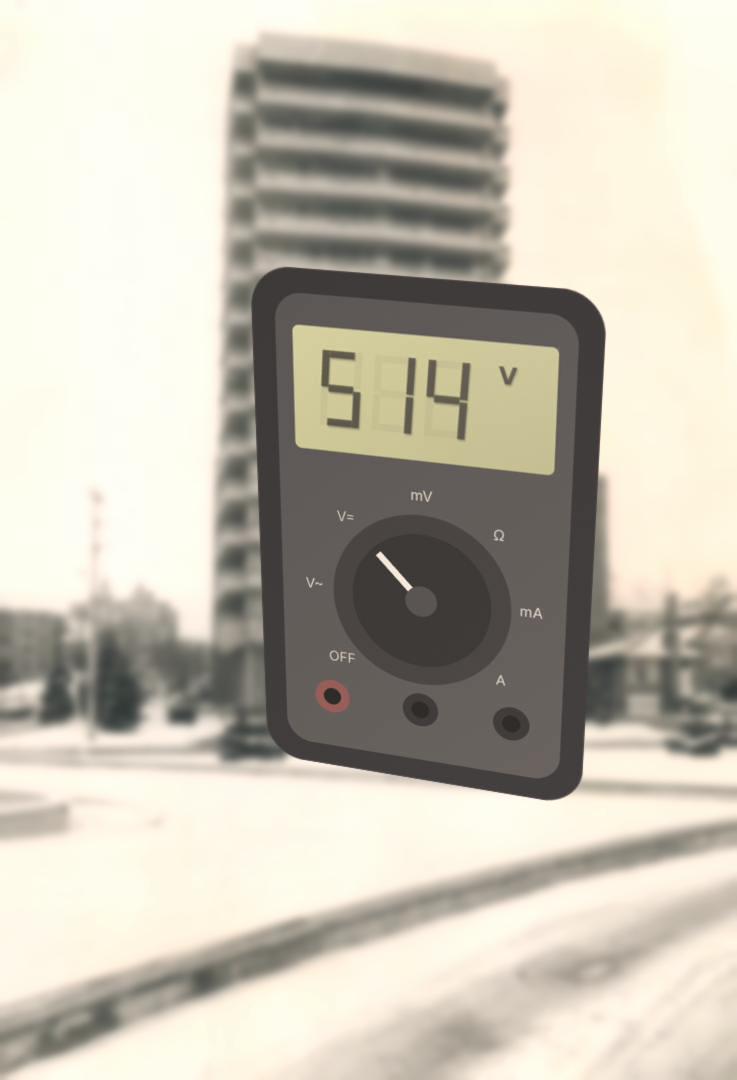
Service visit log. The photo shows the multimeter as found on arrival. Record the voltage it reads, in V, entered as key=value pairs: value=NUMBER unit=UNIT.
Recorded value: value=514 unit=V
